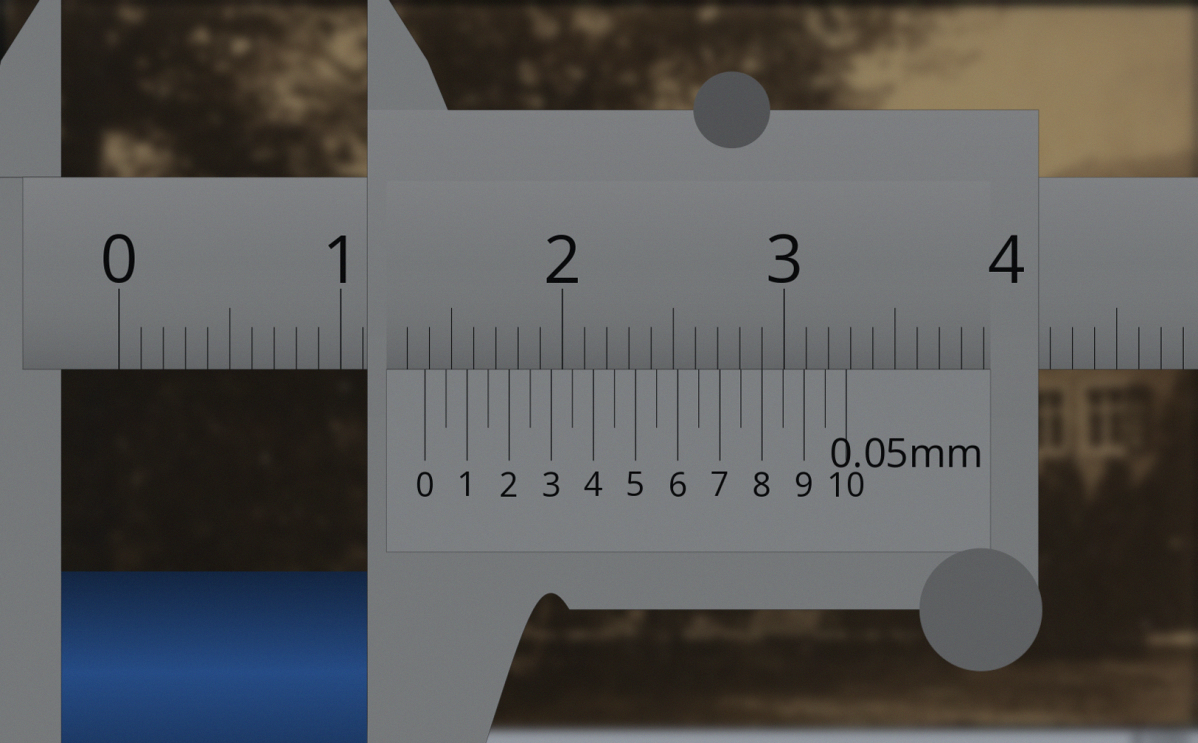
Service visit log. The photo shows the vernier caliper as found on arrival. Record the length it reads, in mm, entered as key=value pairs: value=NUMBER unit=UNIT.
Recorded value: value=13.80 unit=mm
